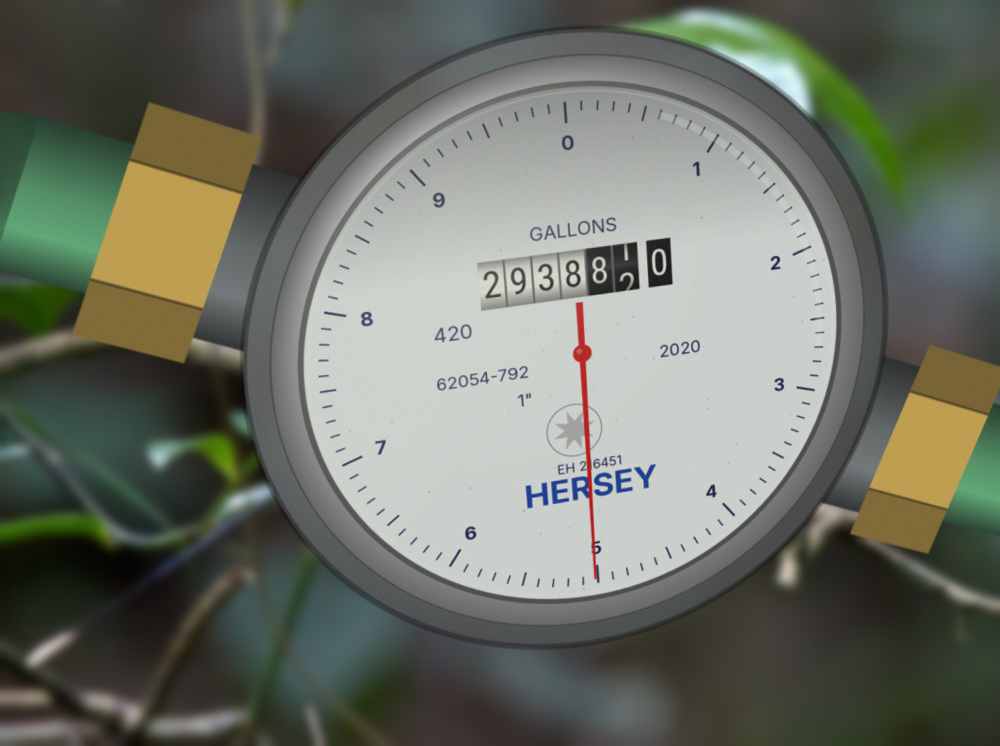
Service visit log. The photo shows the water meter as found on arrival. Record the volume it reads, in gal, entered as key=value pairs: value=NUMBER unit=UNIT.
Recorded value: value=2938815.0 unit=gal
